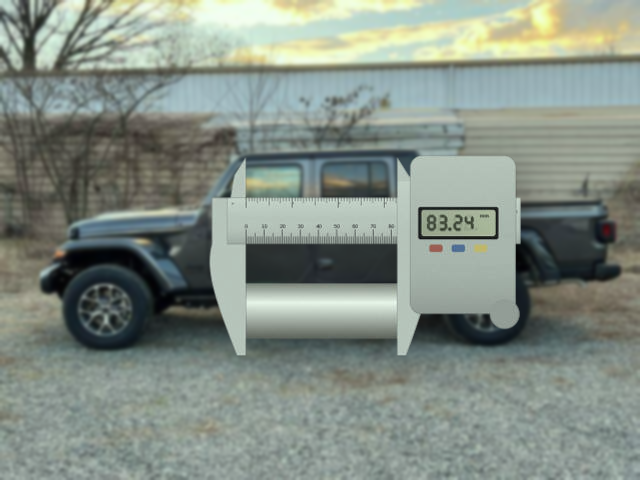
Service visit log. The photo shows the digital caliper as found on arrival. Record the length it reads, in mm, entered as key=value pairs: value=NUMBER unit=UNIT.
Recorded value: value=83.24 unit=mm
